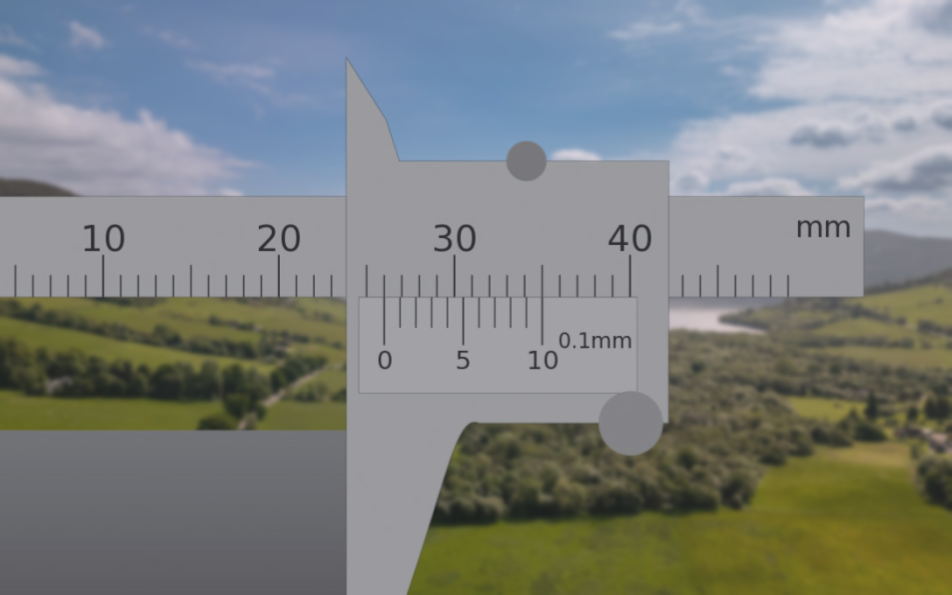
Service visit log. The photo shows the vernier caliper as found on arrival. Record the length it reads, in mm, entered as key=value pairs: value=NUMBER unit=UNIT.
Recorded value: value=26.0 unit=mm
